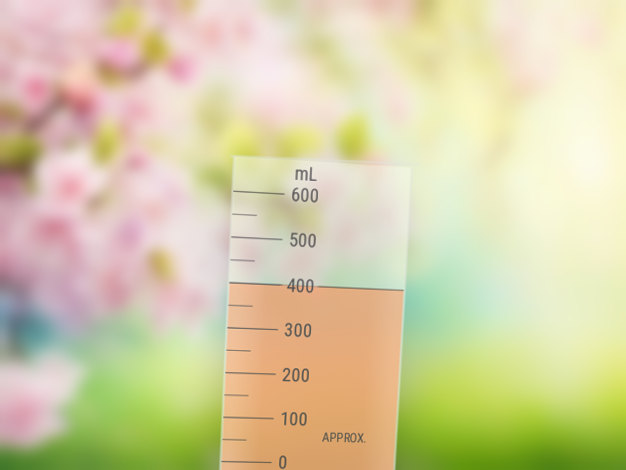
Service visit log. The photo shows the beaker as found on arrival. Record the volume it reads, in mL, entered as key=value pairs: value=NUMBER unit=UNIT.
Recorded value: value=400 unit=mL
